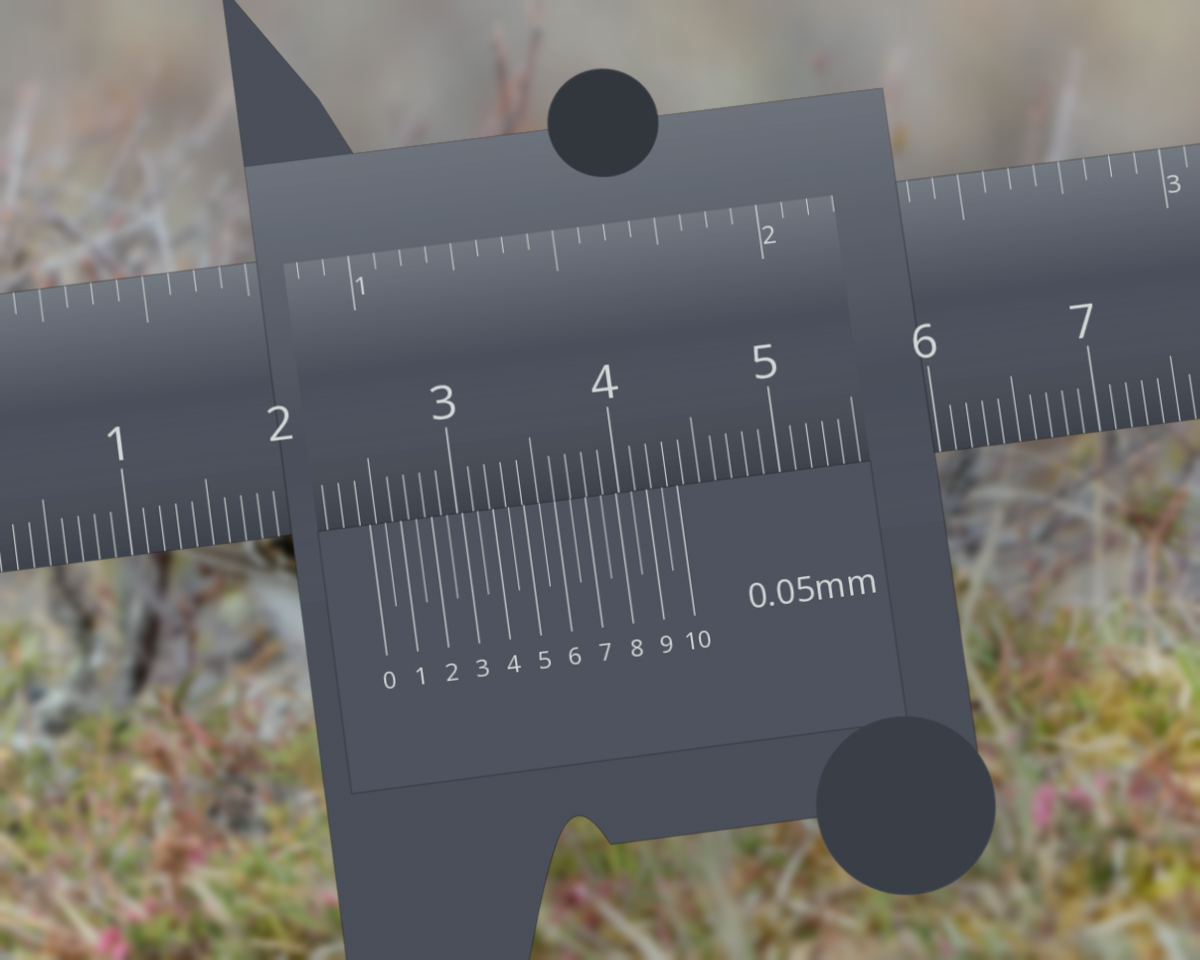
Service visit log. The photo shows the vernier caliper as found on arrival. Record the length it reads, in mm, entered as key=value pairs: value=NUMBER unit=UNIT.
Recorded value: value=24.6 unit=mm
